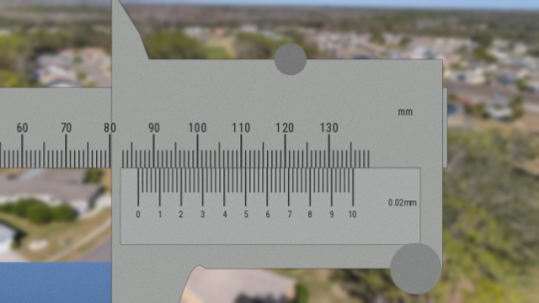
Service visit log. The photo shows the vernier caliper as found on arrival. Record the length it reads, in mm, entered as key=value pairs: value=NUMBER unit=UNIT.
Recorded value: value=86.5 unit=mm
